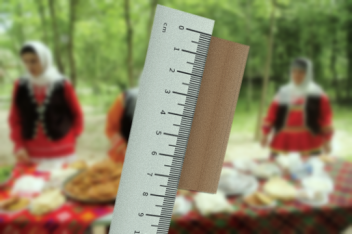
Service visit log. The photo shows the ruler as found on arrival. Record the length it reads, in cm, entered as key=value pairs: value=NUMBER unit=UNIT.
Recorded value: value=7.5 unit=cm
